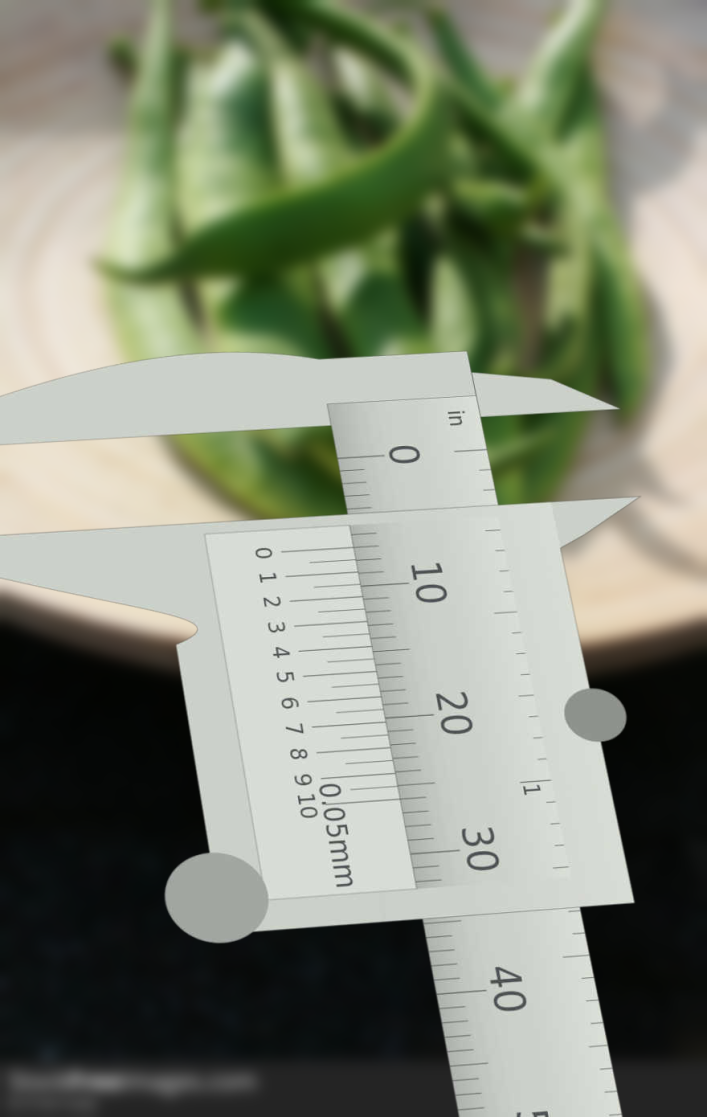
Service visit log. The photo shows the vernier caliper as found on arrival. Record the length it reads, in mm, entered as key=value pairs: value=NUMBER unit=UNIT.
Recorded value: value=7.0 unit=mm
